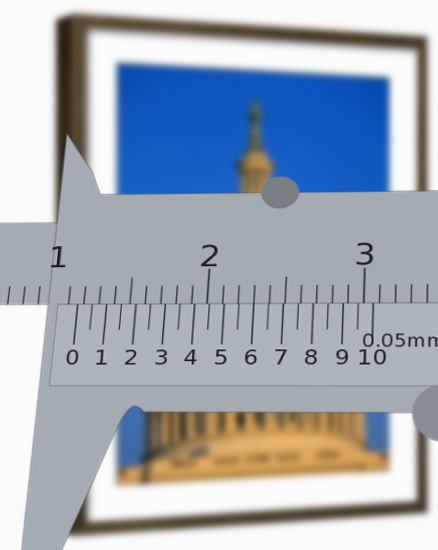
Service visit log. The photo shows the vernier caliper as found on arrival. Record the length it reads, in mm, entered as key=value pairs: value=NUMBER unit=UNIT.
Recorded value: value=11.6 unit=mm
